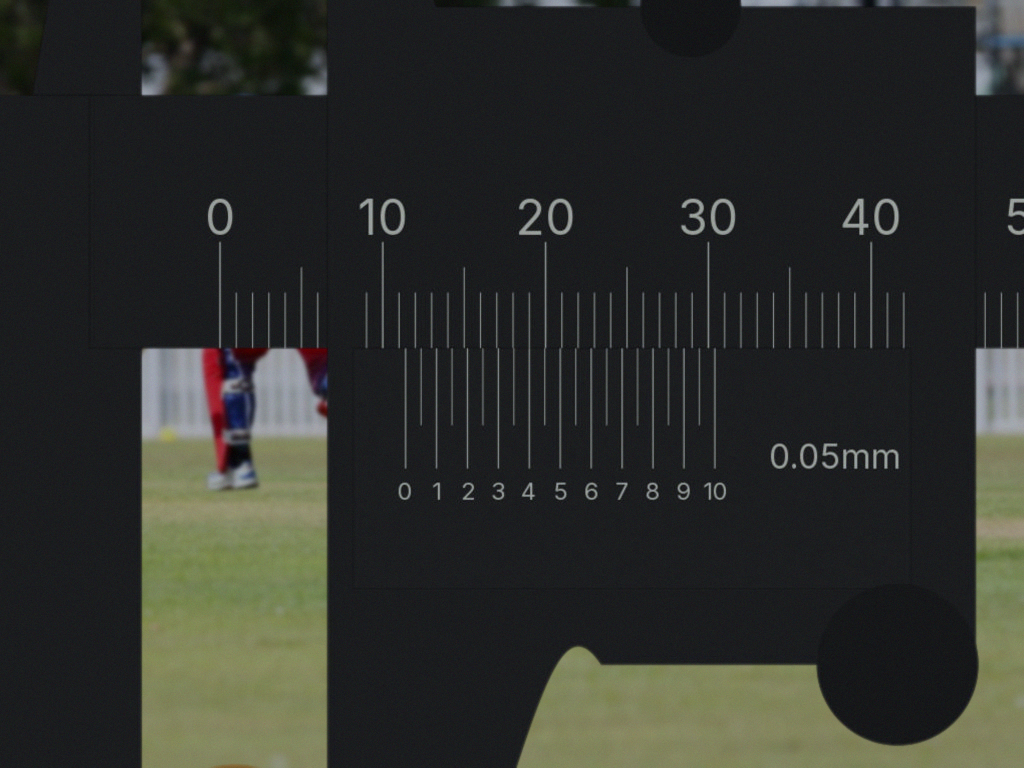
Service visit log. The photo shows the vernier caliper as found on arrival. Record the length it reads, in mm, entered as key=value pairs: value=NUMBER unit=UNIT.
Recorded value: value=11.4 unit=mm
